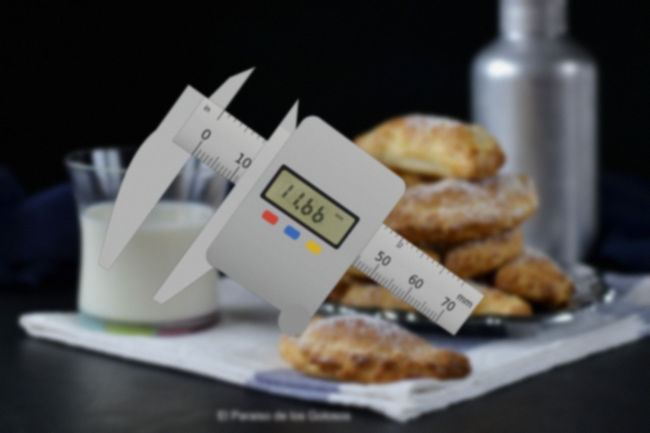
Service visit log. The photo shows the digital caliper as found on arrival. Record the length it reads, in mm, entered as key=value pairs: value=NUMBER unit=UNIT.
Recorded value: value=11.66 unit=mm
